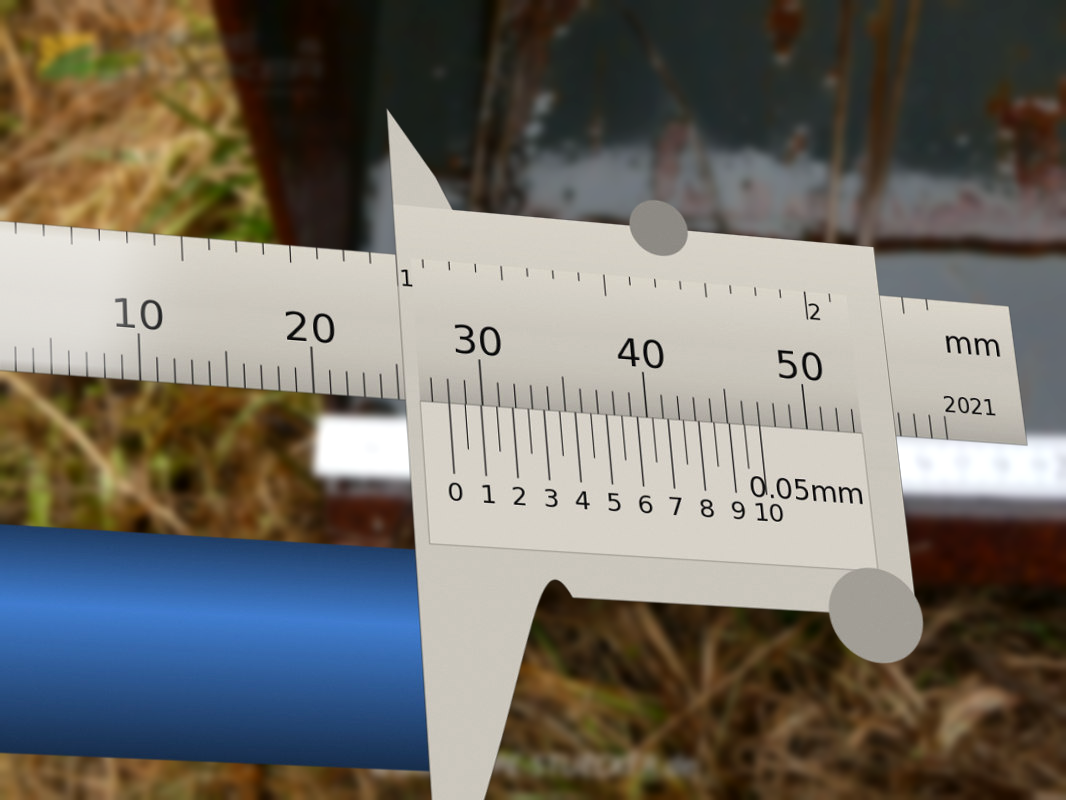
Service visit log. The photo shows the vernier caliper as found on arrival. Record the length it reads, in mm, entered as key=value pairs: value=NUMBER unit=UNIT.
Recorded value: value=28.0 unit=mm
